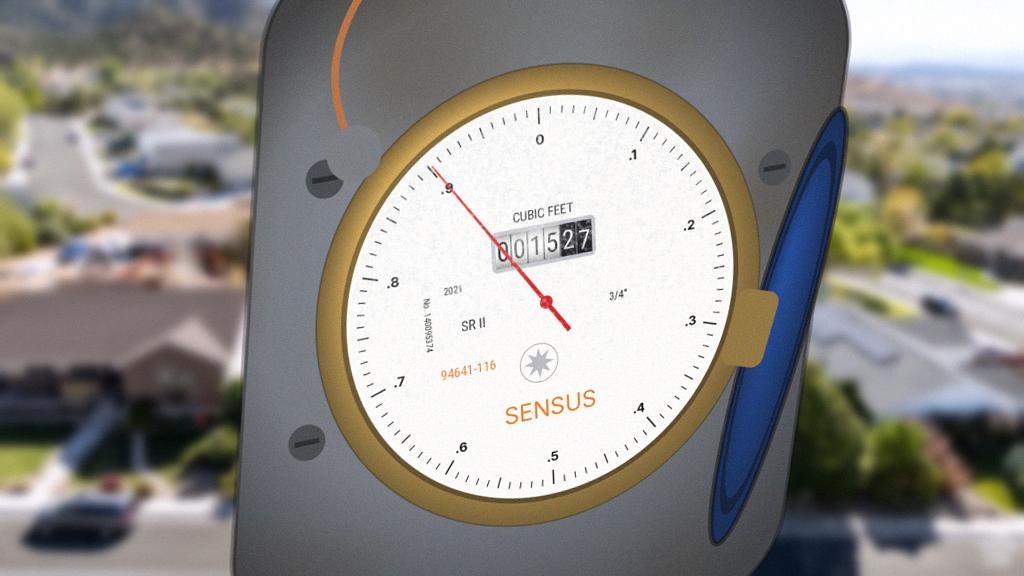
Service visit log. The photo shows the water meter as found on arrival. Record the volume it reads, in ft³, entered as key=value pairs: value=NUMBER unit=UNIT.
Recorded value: value=1526.90 unit=ft³
